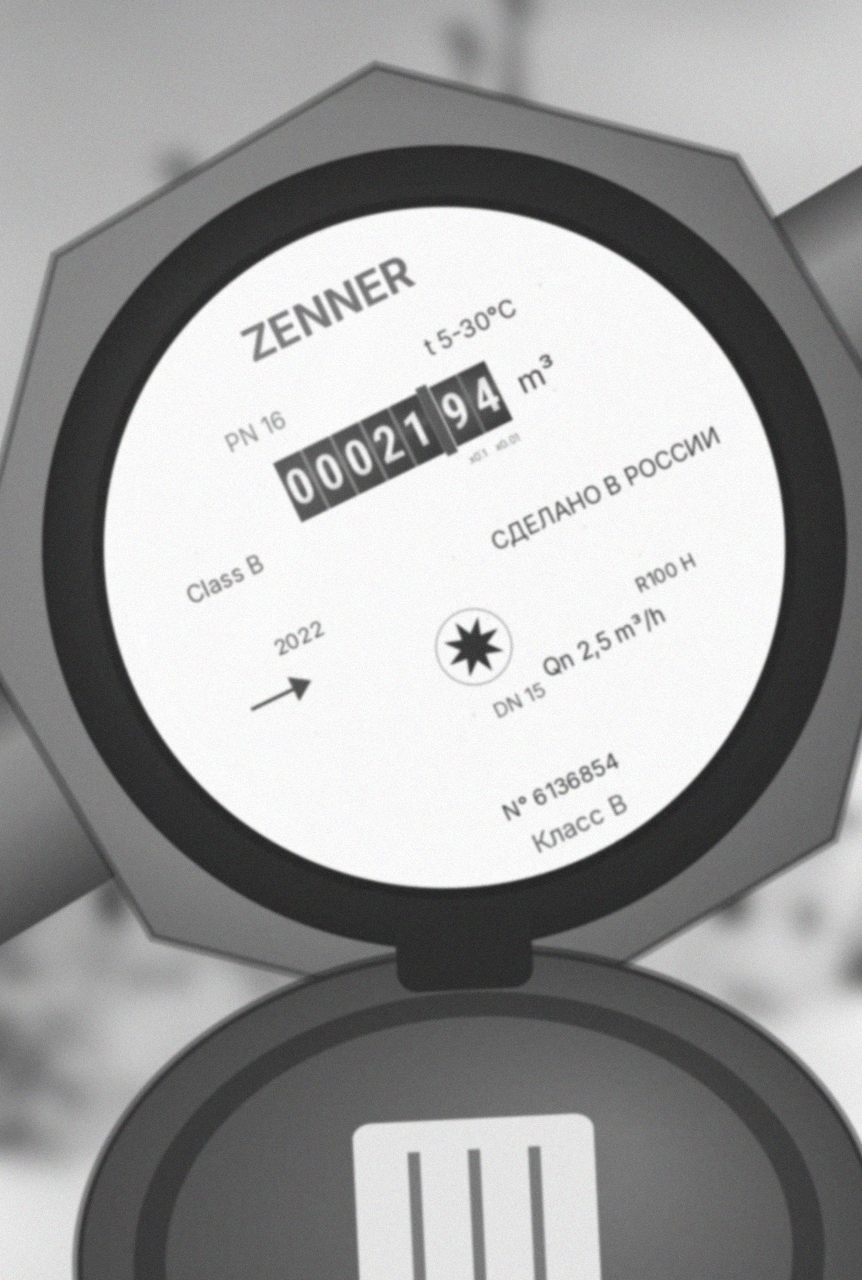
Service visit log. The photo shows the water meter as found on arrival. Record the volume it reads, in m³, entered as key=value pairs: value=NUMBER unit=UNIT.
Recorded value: value=21.94 unit=m³
